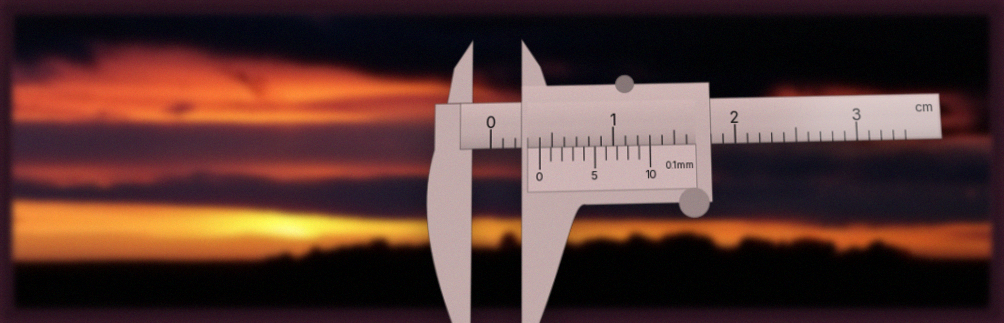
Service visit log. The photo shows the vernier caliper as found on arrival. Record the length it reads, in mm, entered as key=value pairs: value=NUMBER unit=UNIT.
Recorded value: value=4.0 unit=mm
